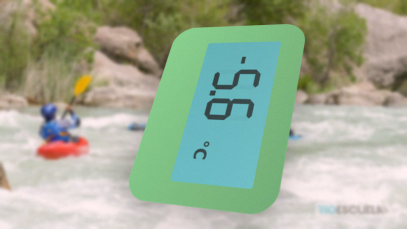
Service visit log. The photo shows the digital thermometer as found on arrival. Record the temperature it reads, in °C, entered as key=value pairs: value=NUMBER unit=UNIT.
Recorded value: value=-5.6 unit=°C
